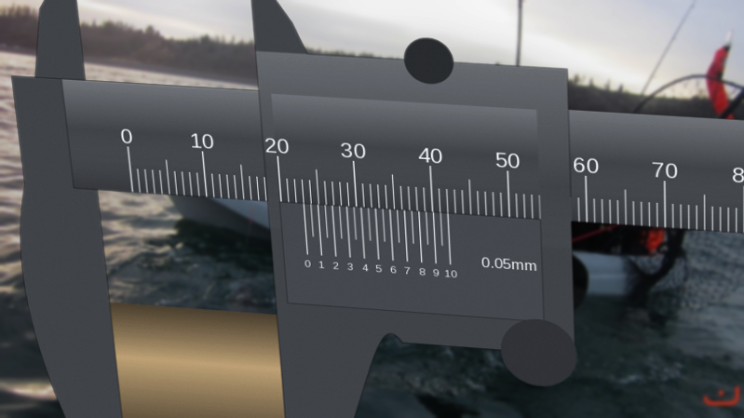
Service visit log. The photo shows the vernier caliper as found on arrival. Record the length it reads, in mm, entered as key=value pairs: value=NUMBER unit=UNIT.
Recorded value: value=23.0 unit=mm
